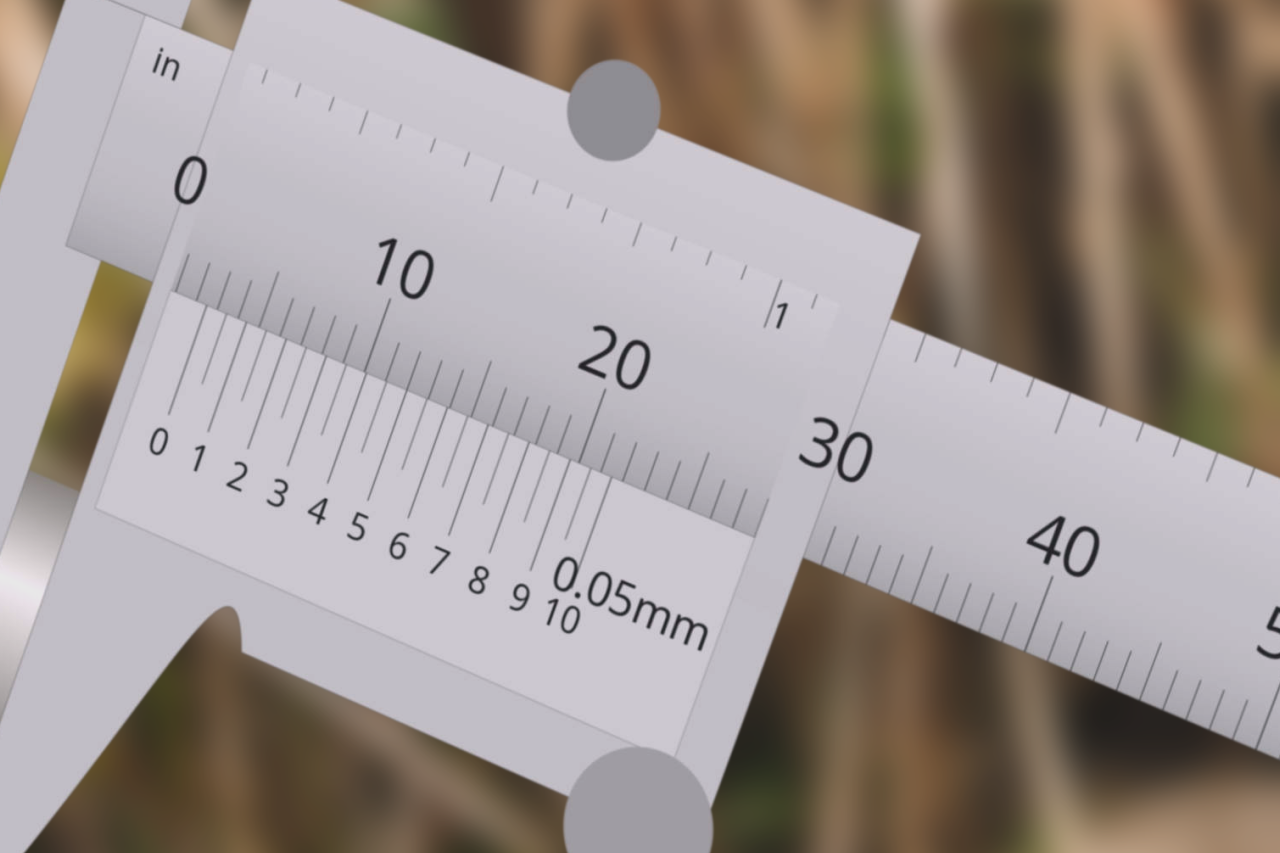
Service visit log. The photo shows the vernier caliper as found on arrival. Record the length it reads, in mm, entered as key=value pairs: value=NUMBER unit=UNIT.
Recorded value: value=2.5 unit=mm
